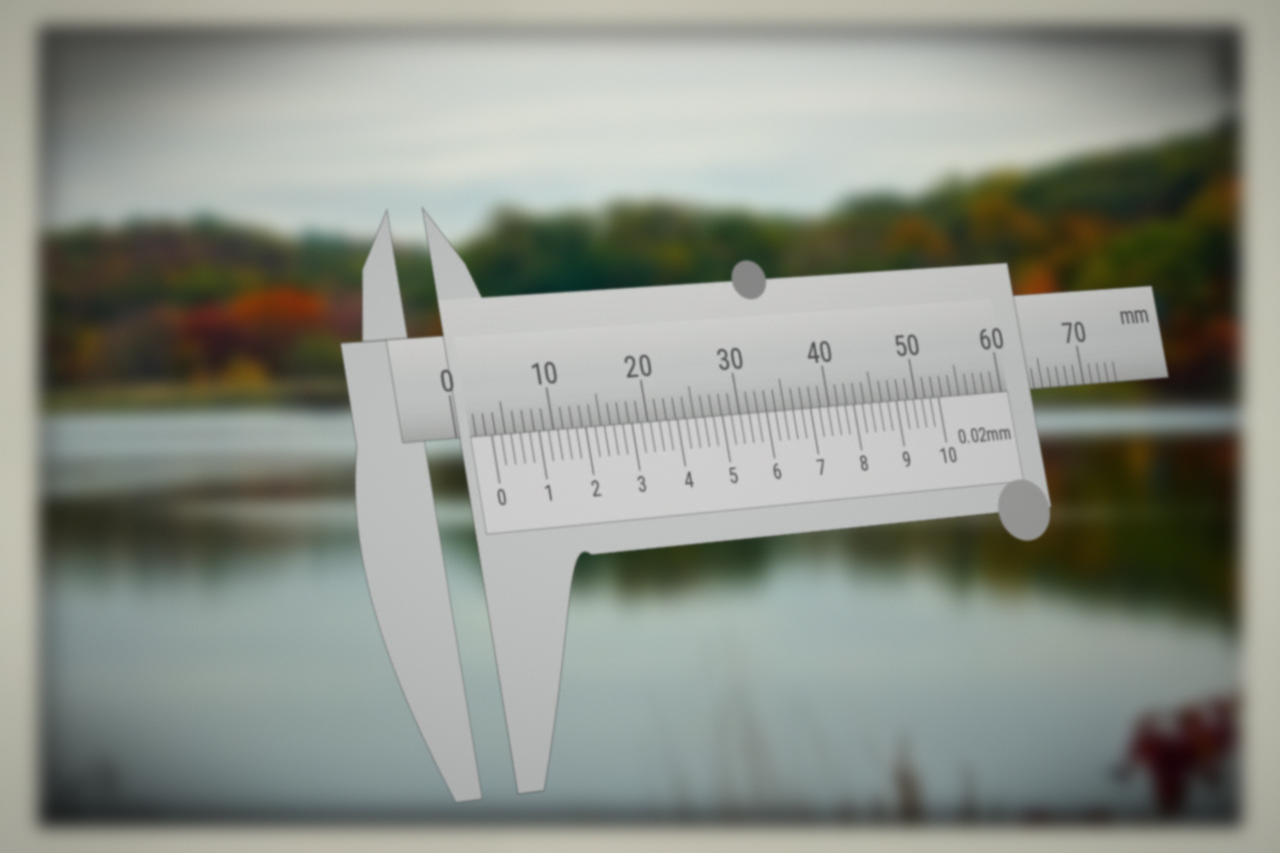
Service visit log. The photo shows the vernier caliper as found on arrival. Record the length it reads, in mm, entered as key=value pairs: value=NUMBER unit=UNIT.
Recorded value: value=3.6 unit=mm
